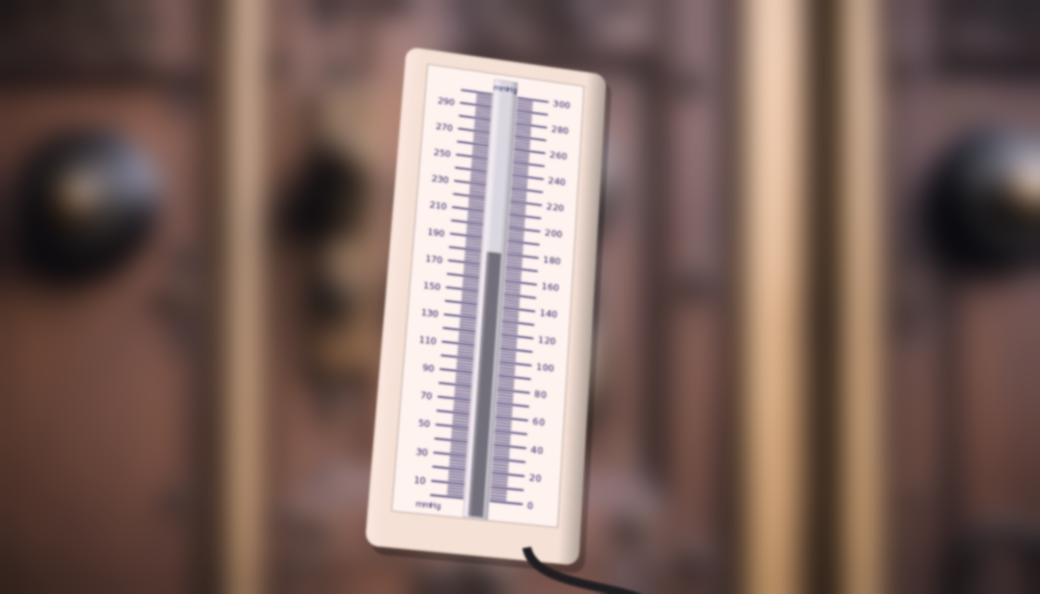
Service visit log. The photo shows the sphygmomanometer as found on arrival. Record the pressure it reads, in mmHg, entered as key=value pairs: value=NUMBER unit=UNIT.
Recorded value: value=180 unit=mmHg
